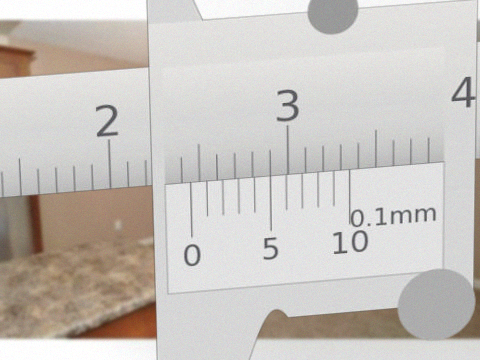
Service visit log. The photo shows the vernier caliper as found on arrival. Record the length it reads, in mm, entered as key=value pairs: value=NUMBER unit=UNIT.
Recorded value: value=24.5 unit=mm
